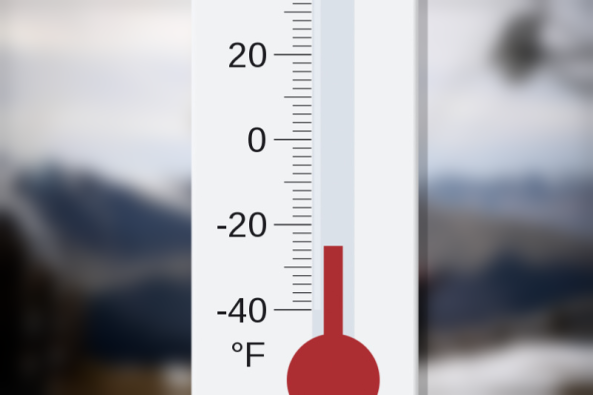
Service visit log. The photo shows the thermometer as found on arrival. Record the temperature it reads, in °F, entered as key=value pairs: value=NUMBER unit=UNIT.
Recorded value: value=-25 unit=°F
